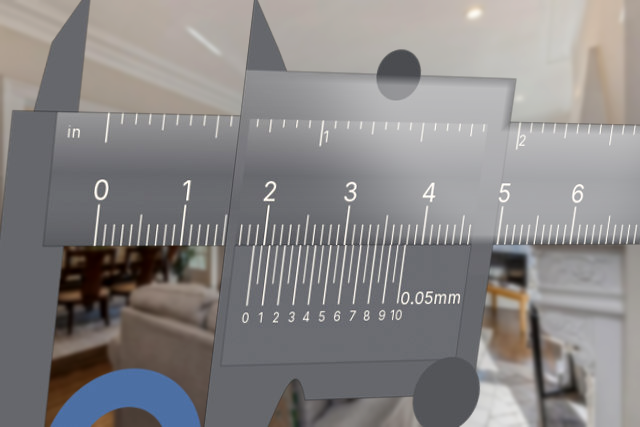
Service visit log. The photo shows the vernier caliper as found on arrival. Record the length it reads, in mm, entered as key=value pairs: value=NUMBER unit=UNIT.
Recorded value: value=18.8 unit=mm
